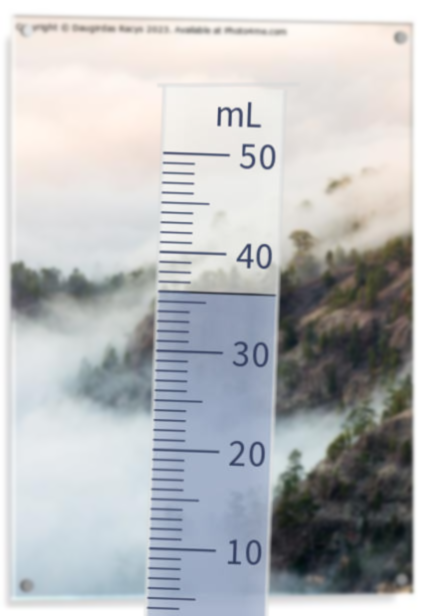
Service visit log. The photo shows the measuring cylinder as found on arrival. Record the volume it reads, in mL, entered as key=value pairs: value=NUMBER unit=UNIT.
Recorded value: value=36 unit=mL
